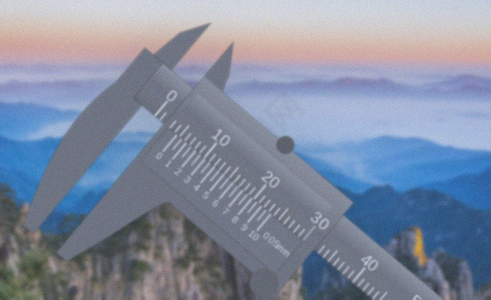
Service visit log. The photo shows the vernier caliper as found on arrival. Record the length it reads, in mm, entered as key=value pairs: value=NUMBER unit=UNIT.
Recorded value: value=4.5 unit=mm
